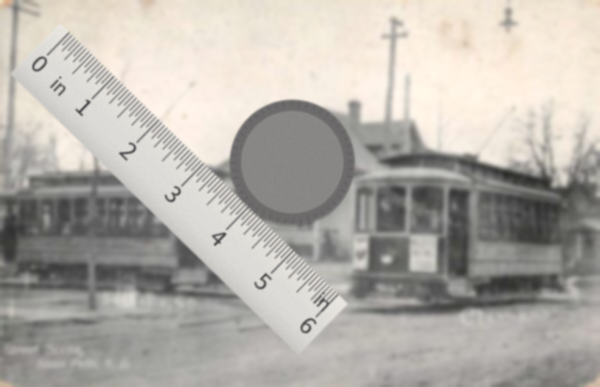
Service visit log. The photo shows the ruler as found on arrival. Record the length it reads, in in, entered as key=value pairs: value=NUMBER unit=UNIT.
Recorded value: value=2 unit=in
